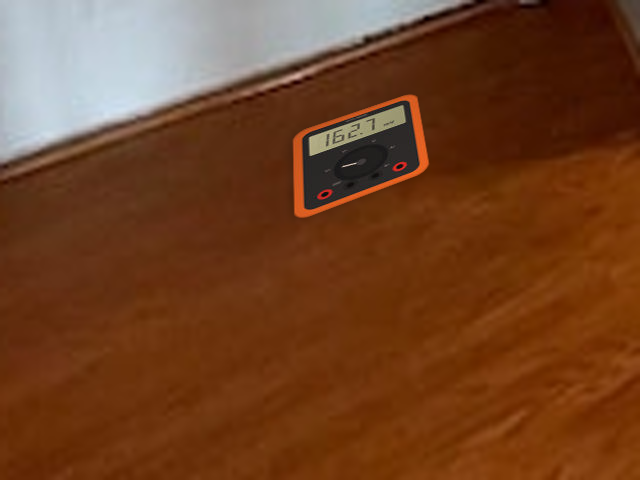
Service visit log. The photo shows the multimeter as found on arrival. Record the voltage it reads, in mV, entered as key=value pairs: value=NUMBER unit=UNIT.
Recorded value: value=162.7 unit=mV
